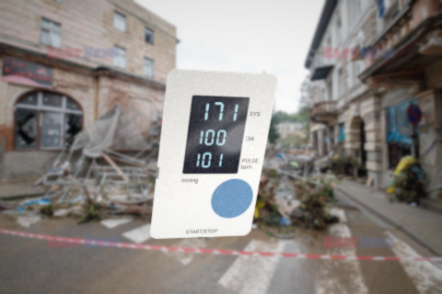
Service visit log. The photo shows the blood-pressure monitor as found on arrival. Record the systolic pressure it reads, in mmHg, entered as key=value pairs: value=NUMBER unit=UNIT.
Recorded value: value=171 unit=mmHg
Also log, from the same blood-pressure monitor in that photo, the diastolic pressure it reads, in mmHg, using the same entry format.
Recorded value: value=100 unit=mmHg
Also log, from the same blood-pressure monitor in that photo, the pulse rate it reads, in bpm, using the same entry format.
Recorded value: value=101 unit=bpm
